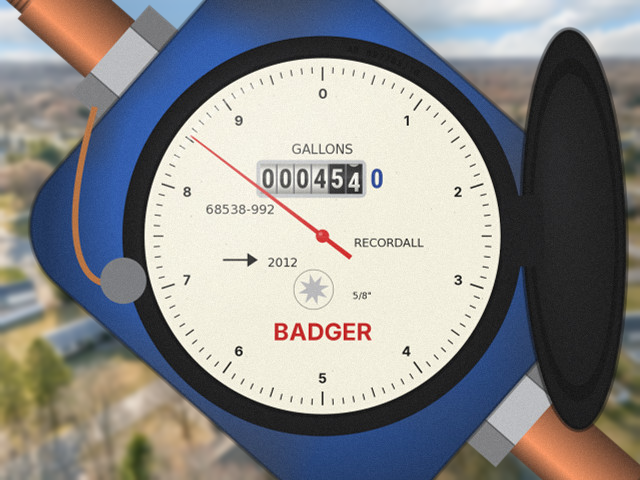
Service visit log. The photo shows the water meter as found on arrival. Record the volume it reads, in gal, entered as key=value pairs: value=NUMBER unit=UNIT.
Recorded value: value=4538.5 unit=gal
